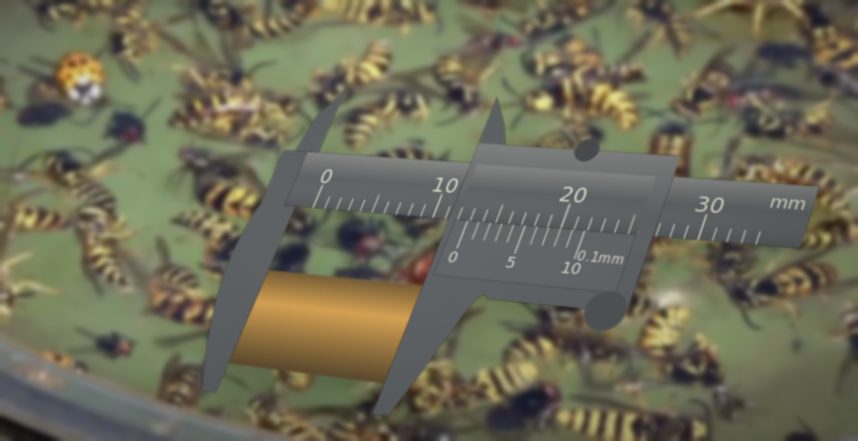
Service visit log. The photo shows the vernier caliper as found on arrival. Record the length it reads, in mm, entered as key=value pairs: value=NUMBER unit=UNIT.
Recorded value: value=12.8 unit=mm
